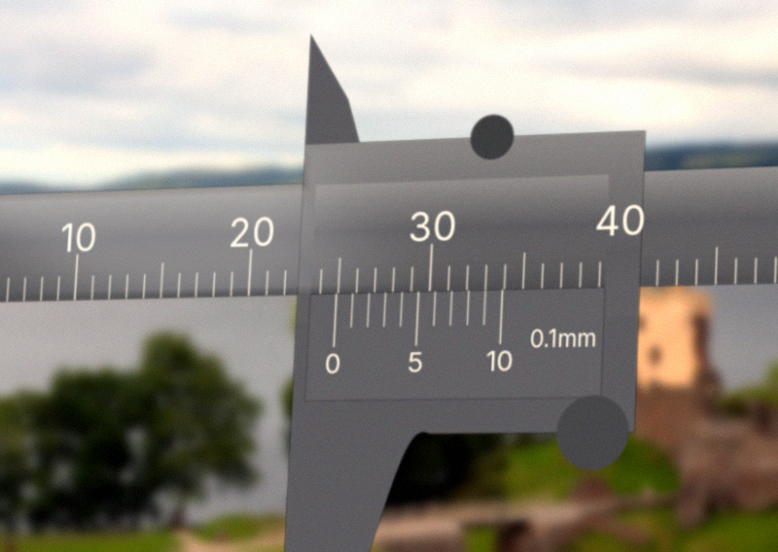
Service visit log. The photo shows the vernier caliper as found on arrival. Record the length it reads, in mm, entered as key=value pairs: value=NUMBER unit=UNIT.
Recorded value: value=24.9 unit=mm
